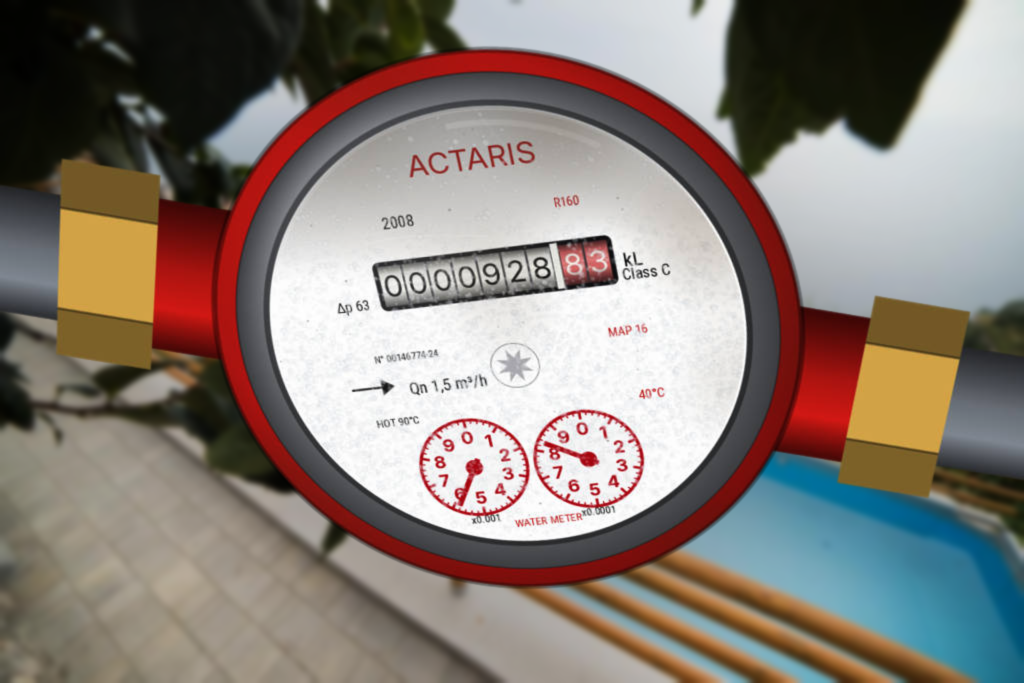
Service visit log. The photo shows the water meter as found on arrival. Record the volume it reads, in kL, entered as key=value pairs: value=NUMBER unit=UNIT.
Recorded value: value=928.8358 unit=kL
